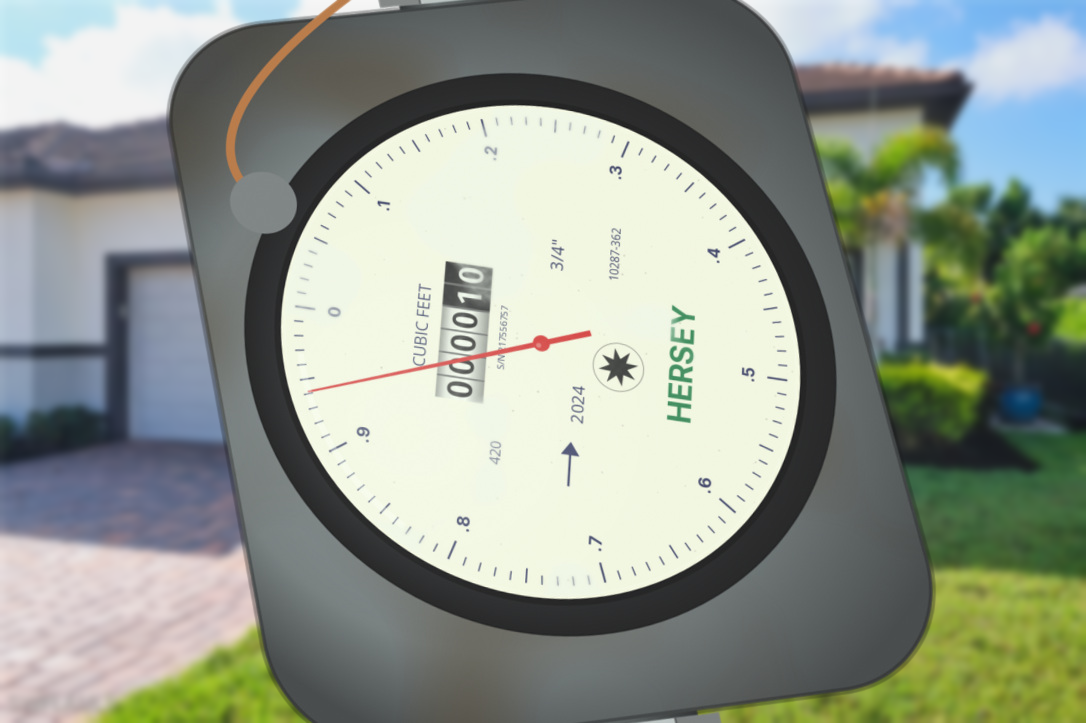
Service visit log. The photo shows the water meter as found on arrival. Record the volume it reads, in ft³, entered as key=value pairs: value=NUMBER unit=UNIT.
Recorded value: value=9.94 unit=ft³
